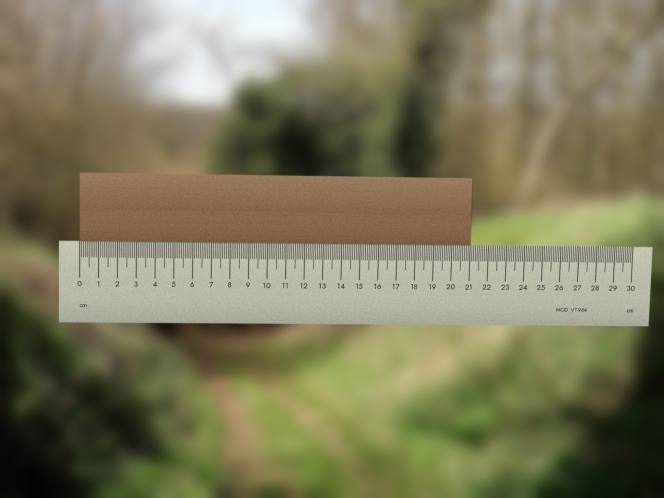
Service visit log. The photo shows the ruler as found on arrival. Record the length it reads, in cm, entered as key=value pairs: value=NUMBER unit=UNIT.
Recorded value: value=21 unit=cm
